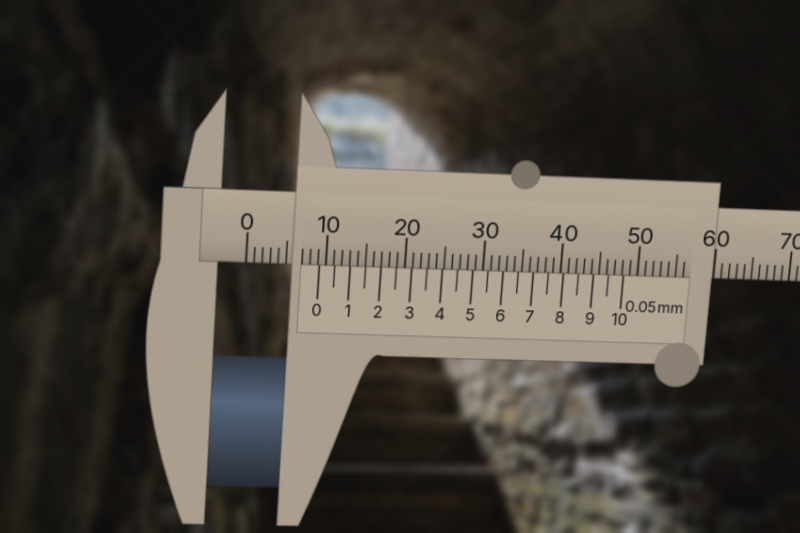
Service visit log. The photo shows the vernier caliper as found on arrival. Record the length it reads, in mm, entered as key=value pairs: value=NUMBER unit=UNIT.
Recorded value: value=9.2 unit=mm
